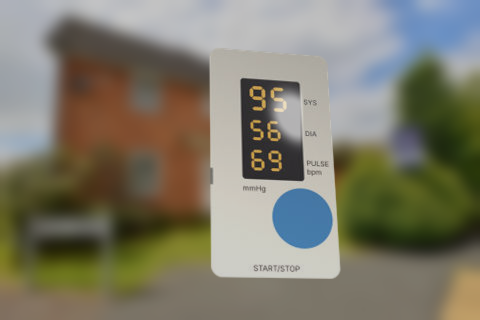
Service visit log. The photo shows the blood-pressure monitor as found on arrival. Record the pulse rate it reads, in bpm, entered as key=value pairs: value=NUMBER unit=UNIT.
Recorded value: value=69 unit=bpm
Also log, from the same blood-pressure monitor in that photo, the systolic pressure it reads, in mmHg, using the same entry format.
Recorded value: value=95 unit=mmHg
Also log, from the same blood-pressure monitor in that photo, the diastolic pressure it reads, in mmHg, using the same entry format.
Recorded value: value=56 unit=mmHg
